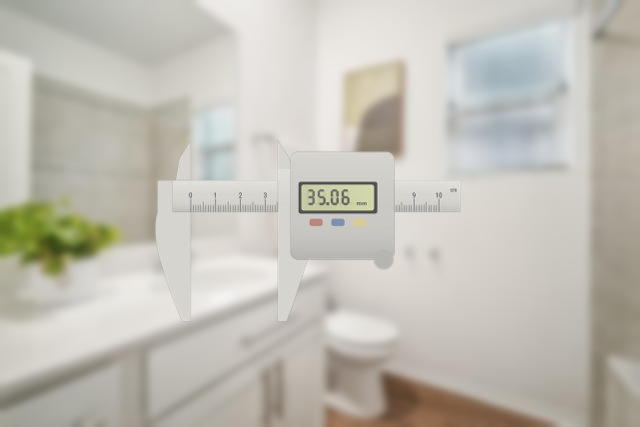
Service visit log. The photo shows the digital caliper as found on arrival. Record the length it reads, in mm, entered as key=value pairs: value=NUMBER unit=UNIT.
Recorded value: value=35.06 unit=mm
